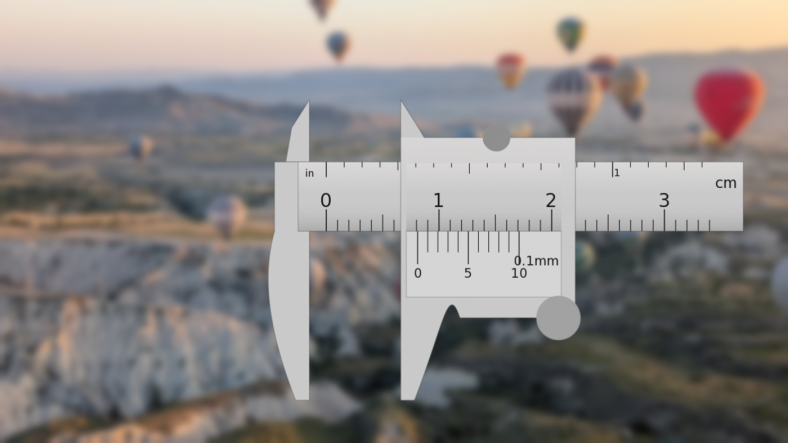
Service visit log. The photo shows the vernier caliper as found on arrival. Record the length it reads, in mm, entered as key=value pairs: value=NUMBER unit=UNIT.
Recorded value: value=8.1 unit=mm
